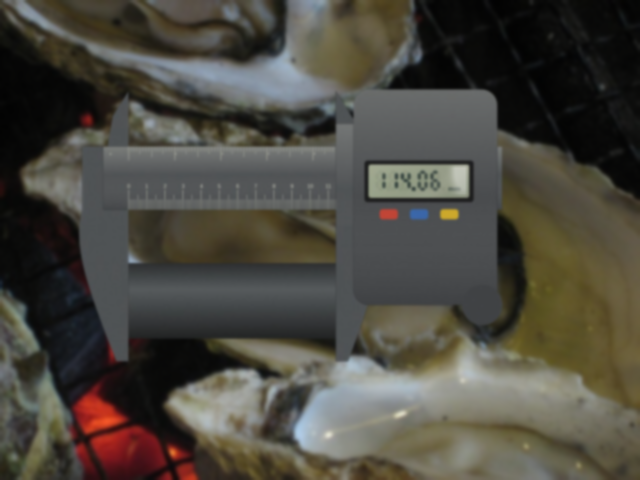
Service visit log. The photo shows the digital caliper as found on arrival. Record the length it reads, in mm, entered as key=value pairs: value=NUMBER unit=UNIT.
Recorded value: value=114.06 unit=mm
